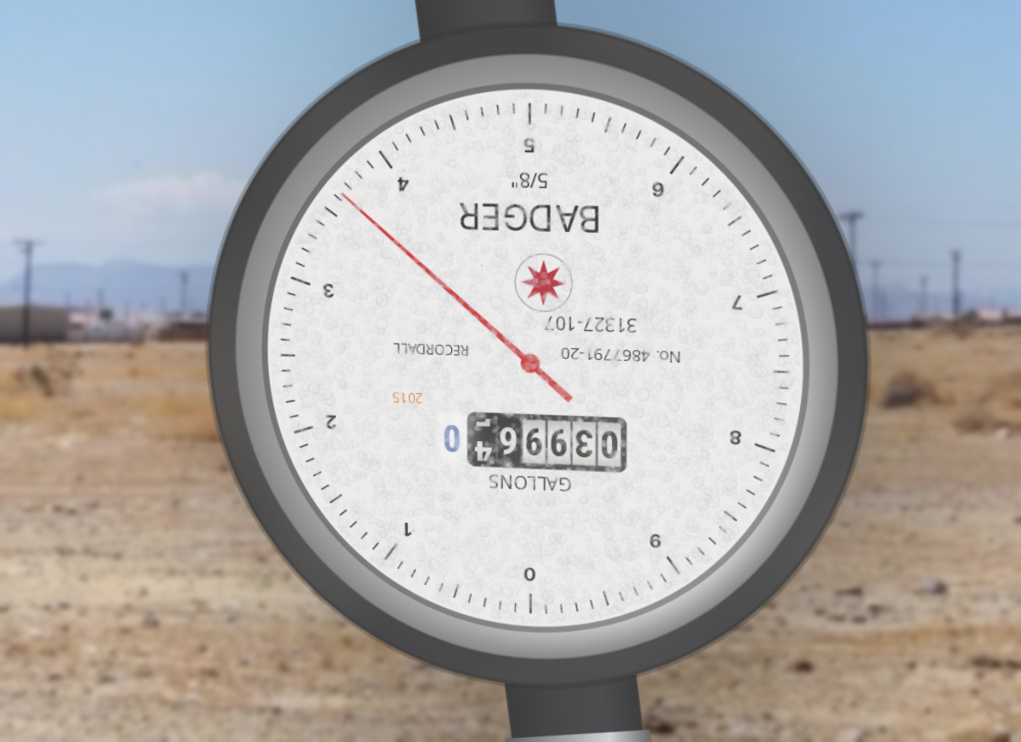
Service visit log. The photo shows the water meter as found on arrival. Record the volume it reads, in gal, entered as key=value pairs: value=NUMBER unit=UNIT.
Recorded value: value=399643.6 unit=gal
